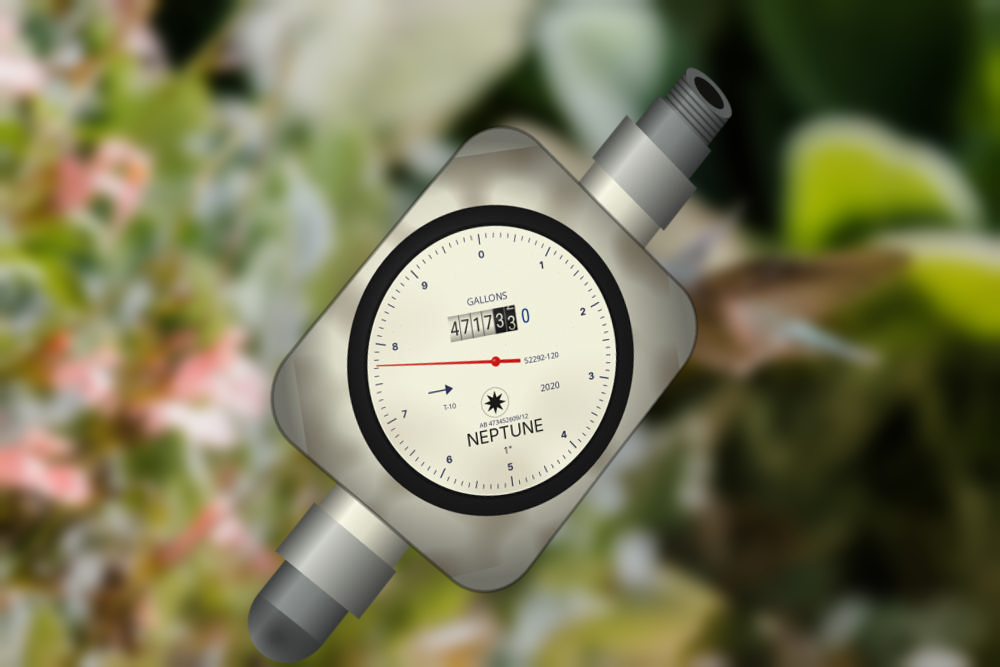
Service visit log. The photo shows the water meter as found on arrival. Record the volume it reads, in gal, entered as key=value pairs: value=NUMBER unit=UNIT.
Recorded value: value=4717327.7 unit=gal
